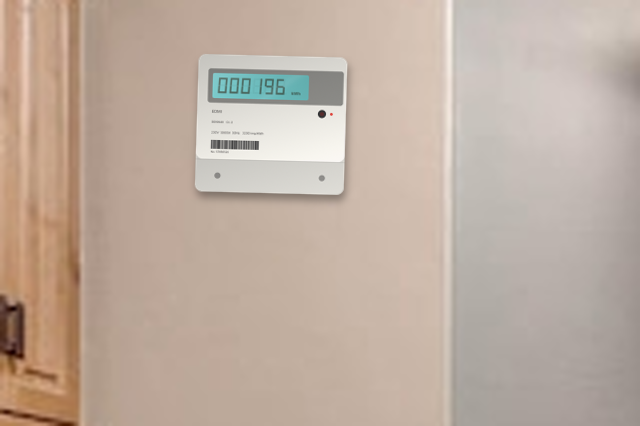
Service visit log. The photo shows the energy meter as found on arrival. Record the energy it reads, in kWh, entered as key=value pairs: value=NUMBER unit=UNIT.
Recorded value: value=196 unit=kWh
